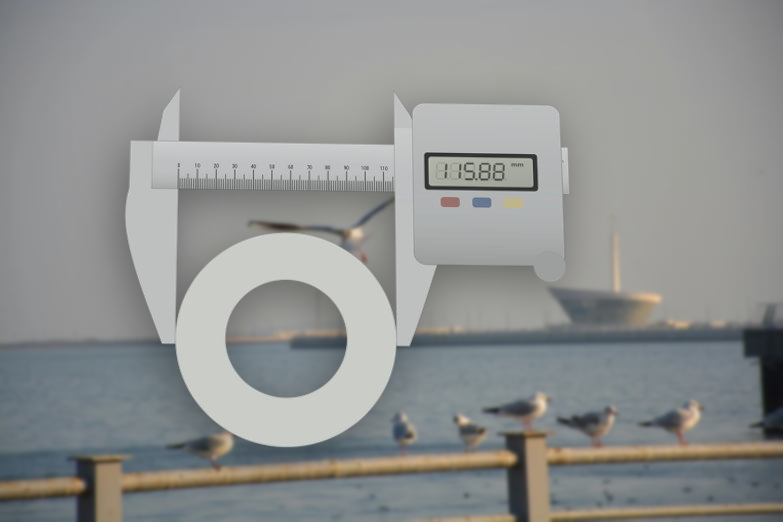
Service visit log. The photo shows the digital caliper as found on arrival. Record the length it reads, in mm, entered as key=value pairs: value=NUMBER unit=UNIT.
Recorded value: value=115.88 unit=mm
